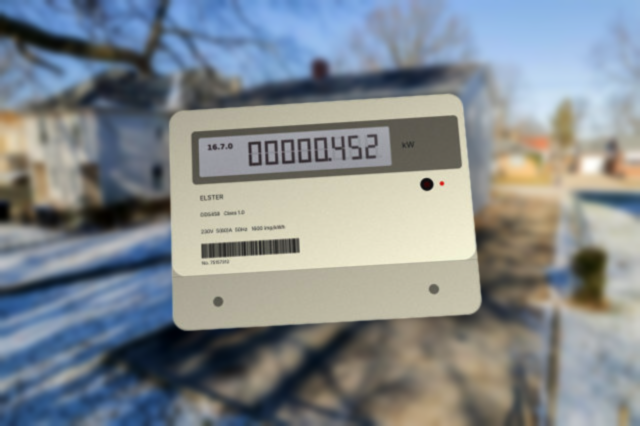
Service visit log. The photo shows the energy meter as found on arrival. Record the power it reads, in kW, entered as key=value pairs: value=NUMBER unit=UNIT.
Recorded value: value=0.452 unit=kW
